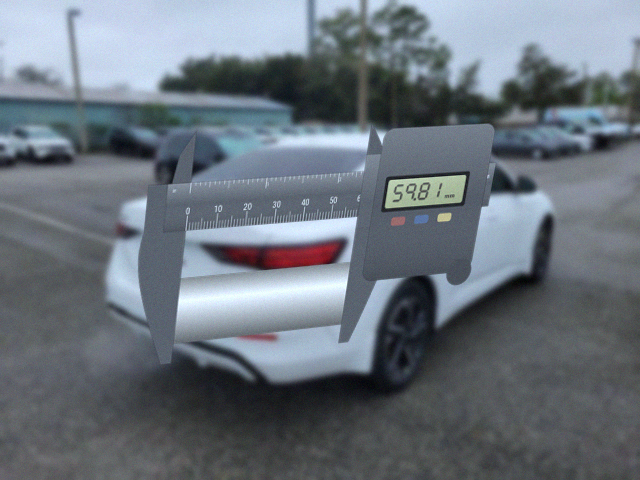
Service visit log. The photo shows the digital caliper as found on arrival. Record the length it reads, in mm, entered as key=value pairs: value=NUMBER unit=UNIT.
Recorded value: value=59.81 unit=mm
